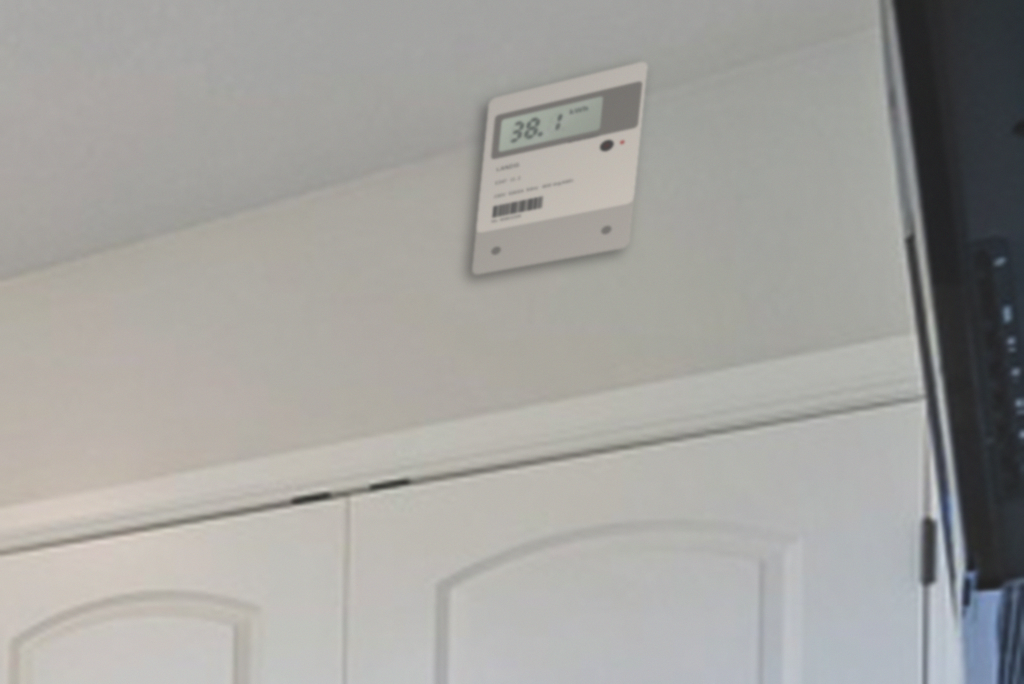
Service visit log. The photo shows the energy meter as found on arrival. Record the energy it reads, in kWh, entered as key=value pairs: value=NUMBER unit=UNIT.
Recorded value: value=38.1 unit=kWh
